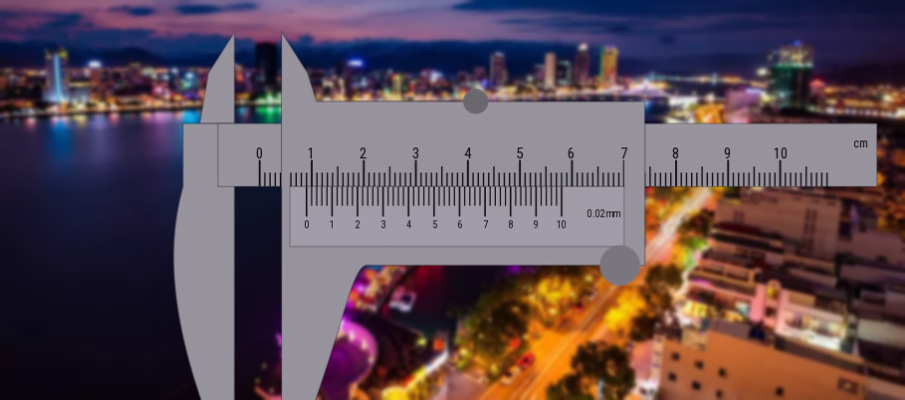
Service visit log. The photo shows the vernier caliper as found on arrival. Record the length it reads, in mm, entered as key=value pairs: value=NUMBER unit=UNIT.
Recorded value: value=9.0 unit=mm
